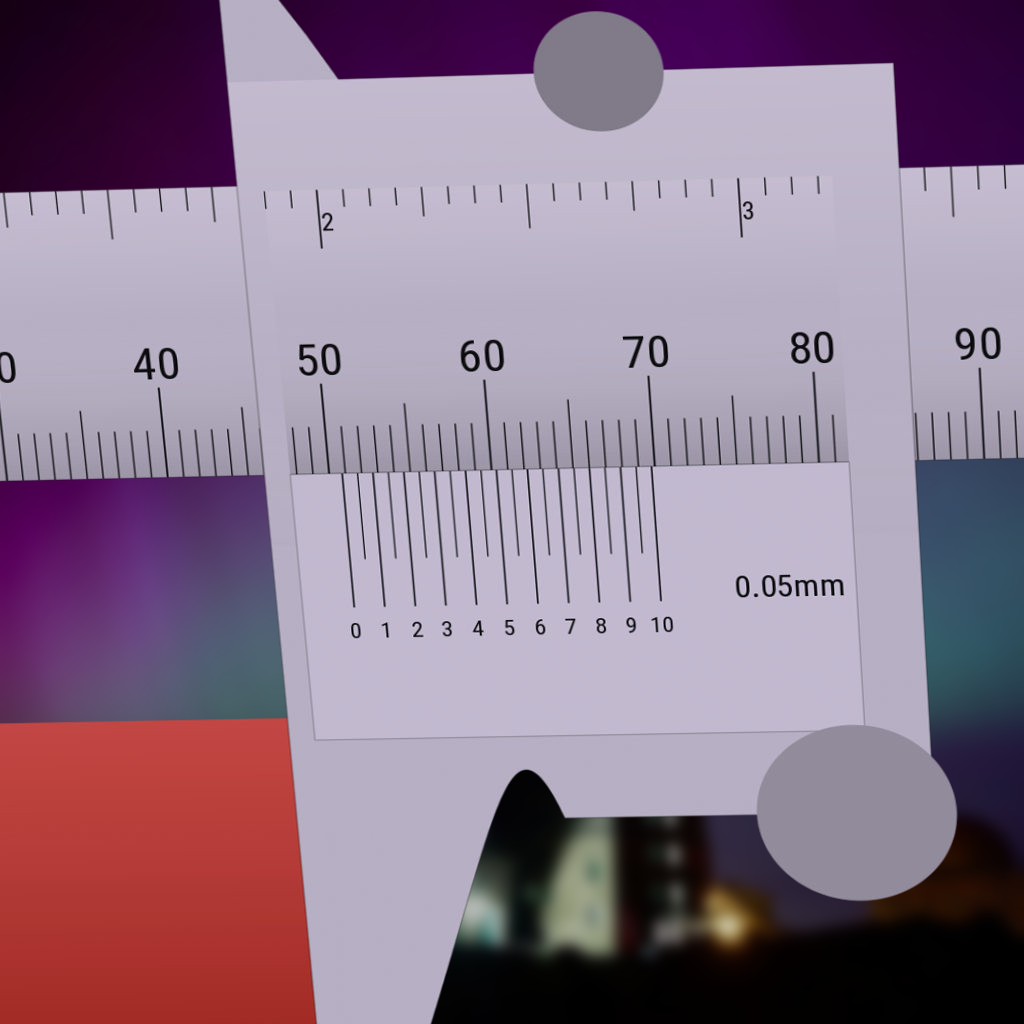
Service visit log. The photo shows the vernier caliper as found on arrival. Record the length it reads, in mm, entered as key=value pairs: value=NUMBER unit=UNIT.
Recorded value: value=50.8 unit=mm
